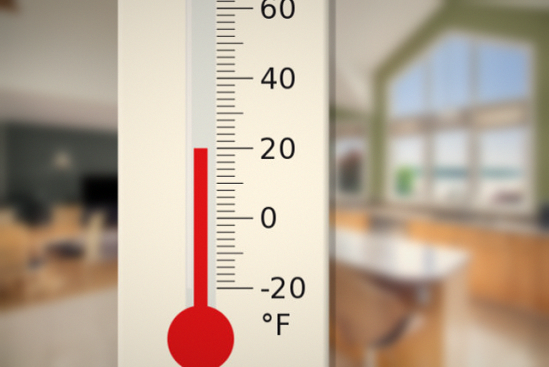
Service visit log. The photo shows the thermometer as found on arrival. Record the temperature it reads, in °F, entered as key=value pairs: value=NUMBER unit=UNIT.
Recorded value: value=20 unit=°F
